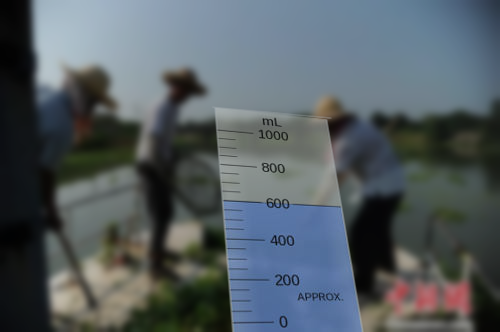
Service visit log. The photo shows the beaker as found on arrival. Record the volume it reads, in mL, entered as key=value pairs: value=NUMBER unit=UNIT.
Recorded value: value=600 unit=mL
